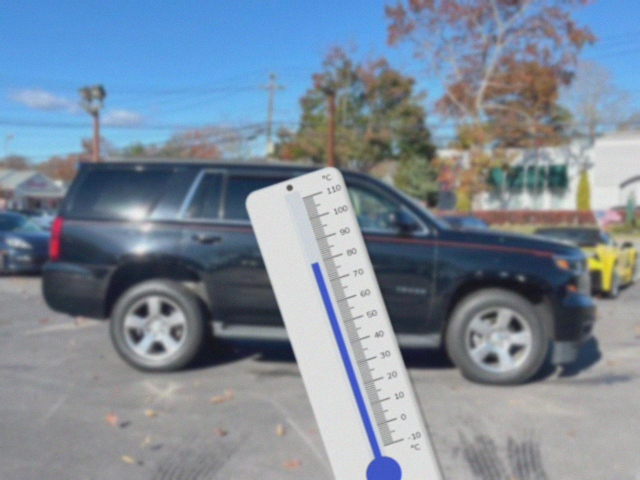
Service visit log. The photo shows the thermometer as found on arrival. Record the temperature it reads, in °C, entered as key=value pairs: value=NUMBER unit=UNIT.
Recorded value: value=80 unit=°C
